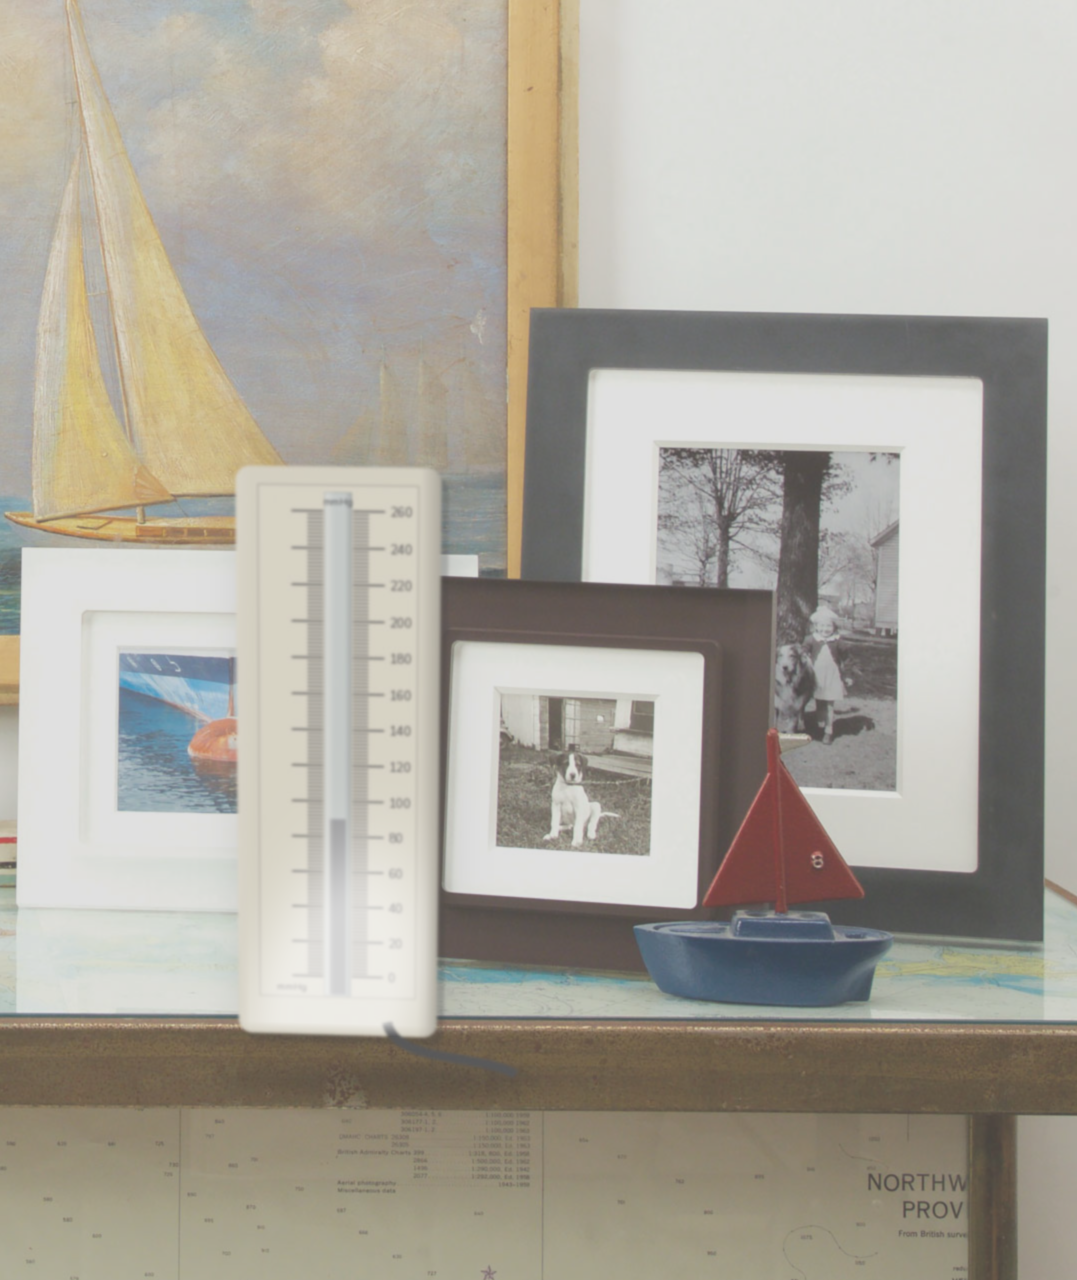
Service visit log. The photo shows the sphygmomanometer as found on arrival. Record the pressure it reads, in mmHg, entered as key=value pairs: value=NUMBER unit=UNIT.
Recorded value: value=90 unit=mmHg
